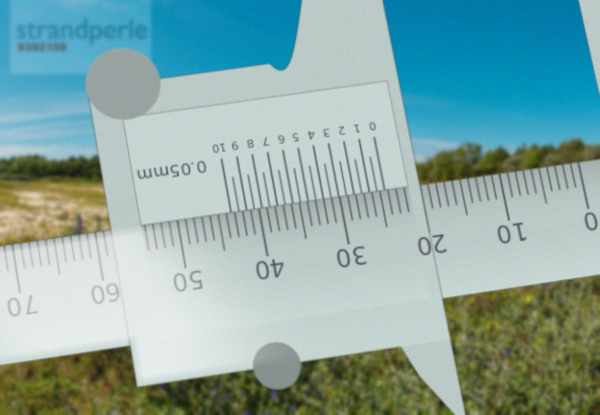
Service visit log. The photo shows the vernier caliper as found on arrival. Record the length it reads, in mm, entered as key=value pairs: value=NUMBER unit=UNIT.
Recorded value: value=24.4 unit=mm
